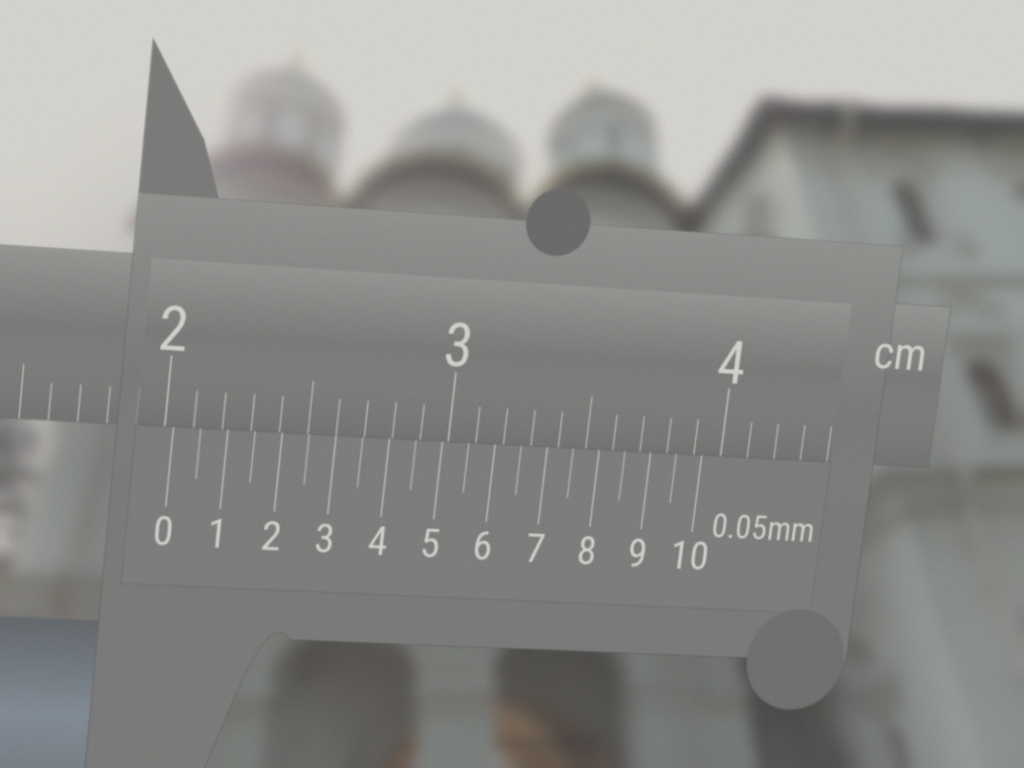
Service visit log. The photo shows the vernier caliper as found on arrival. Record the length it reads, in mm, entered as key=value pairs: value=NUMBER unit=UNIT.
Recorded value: value=20.3 unit=mm
